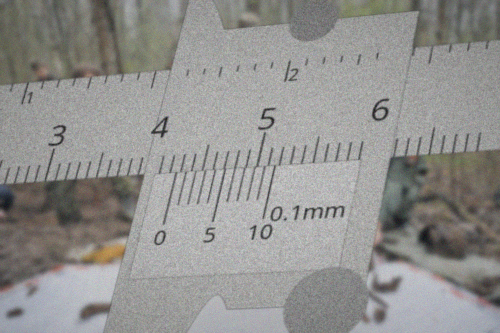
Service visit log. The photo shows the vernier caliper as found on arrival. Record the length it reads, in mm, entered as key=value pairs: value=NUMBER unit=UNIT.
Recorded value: value=42.6 unit=mm
